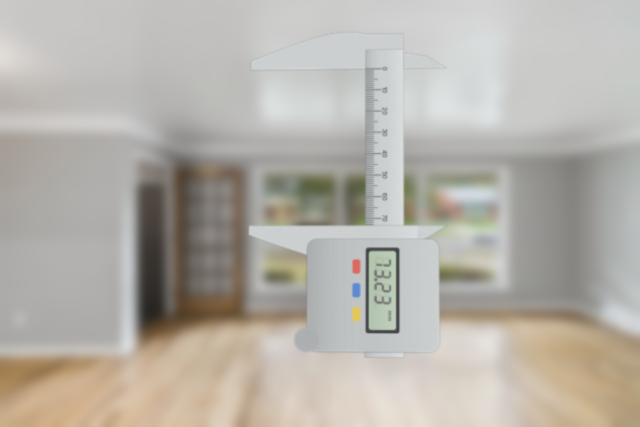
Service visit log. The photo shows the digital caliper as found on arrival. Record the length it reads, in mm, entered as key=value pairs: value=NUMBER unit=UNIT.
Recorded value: value=73.23 unit=mm
